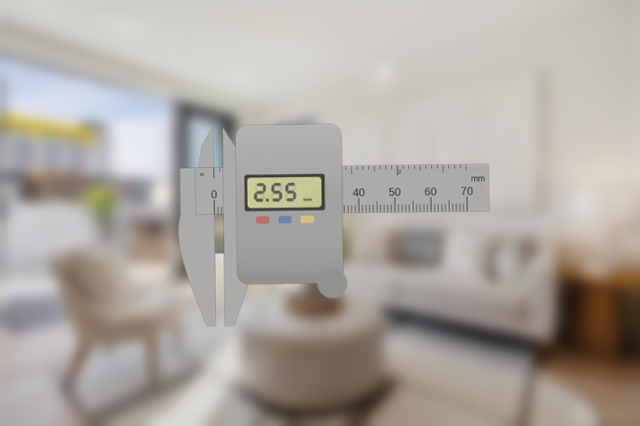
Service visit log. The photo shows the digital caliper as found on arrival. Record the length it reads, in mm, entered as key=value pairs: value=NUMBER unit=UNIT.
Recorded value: value=2.55 unit=mm
